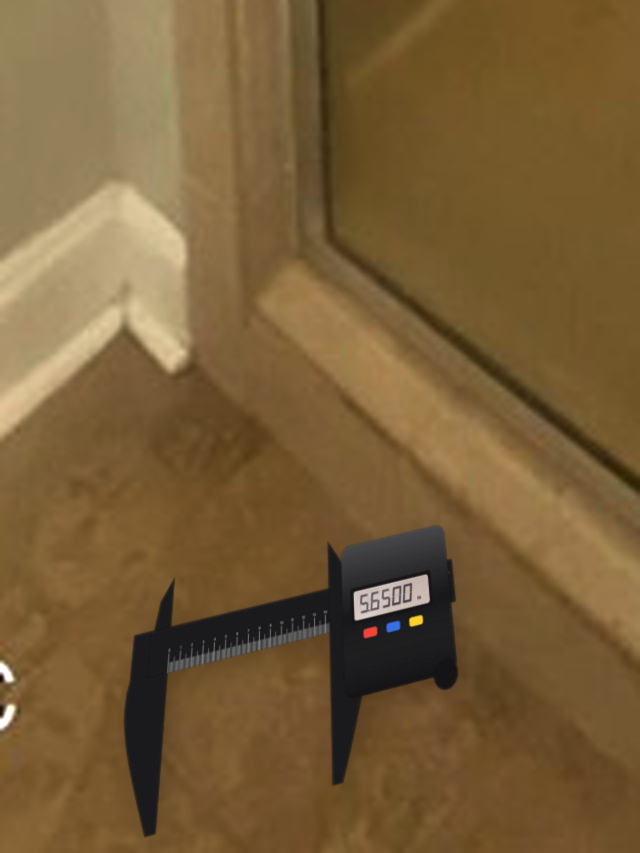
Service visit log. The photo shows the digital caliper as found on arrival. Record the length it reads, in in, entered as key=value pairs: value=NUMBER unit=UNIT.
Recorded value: value=5.6500 unit=in
